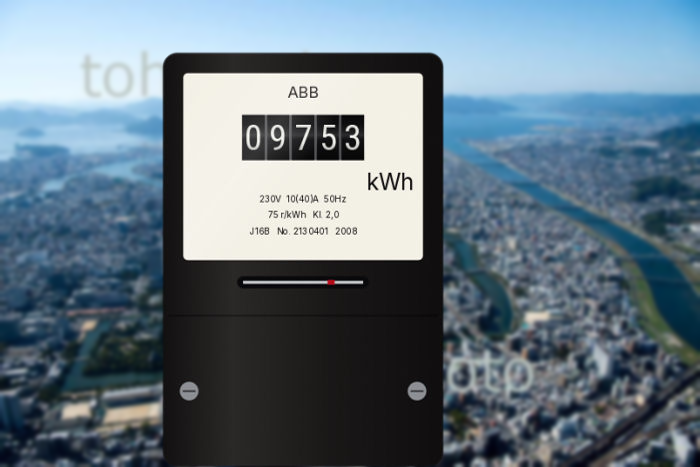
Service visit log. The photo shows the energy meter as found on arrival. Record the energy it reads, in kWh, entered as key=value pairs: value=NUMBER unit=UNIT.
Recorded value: value=9753 unit=kWh
